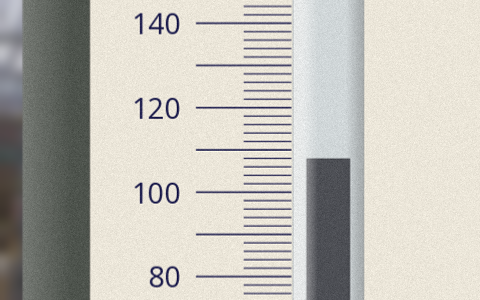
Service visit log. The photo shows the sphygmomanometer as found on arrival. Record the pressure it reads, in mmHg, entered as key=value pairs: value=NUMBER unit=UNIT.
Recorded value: value=108 unit=mmHg
